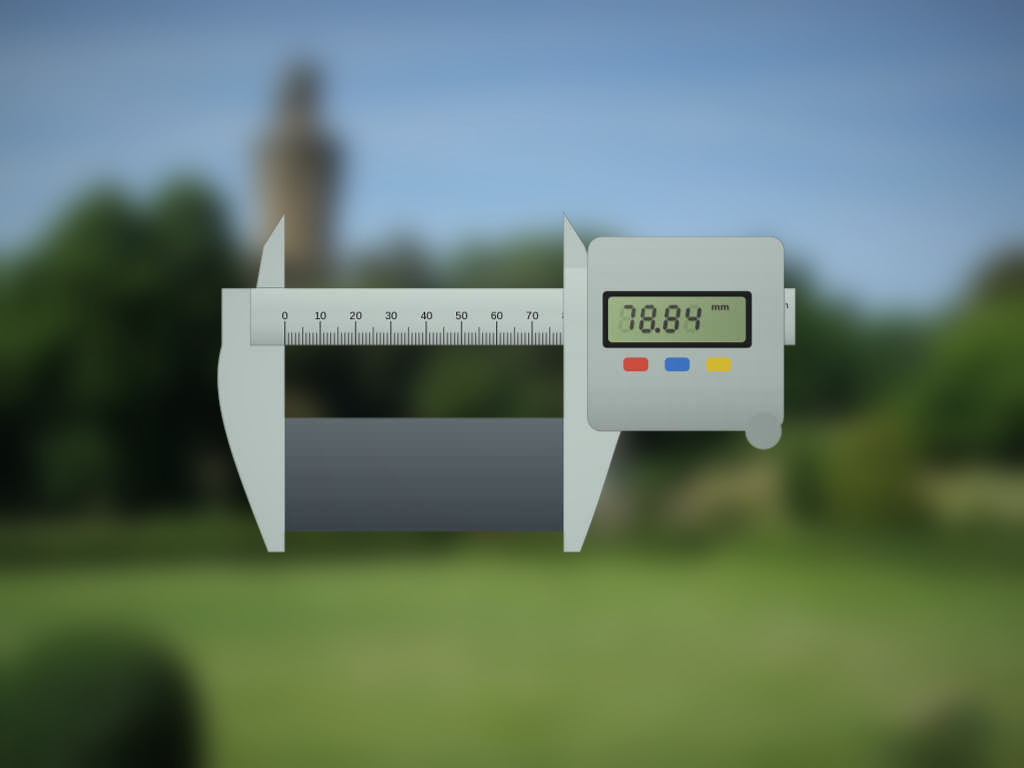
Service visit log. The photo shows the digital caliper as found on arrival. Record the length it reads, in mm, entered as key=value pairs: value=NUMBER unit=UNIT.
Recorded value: value=78.84 unit=mm
